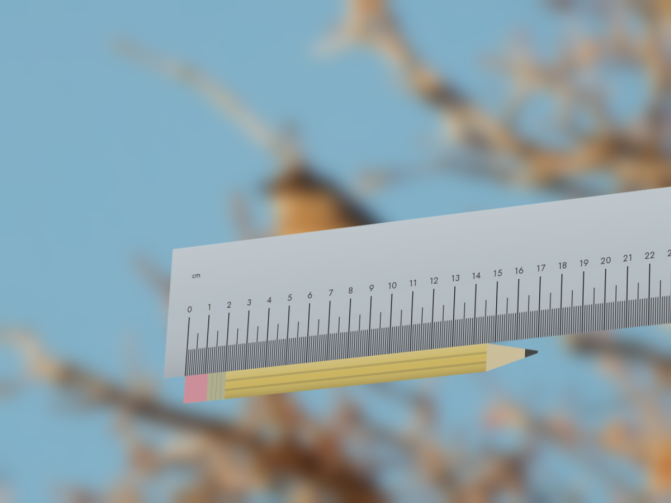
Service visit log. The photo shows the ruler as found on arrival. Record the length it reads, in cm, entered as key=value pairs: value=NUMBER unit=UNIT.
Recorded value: value=17 unit=cm
